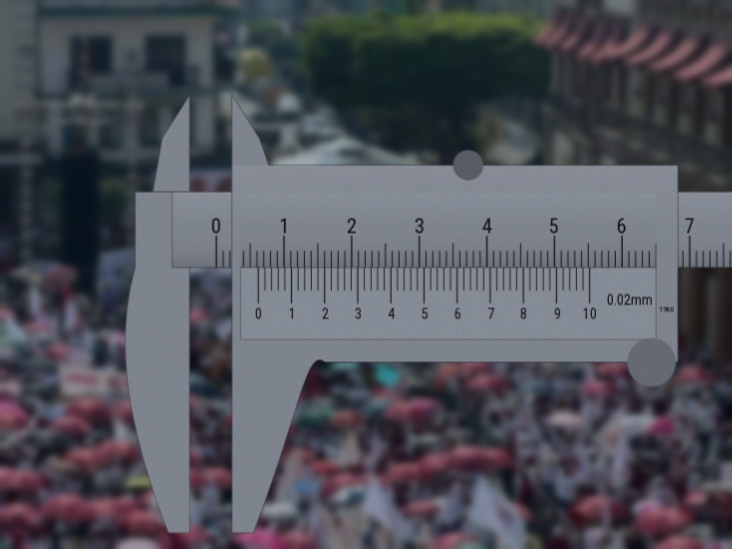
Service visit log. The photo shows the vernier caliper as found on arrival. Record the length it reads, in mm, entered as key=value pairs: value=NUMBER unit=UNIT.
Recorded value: value=6.2 unit=mm
